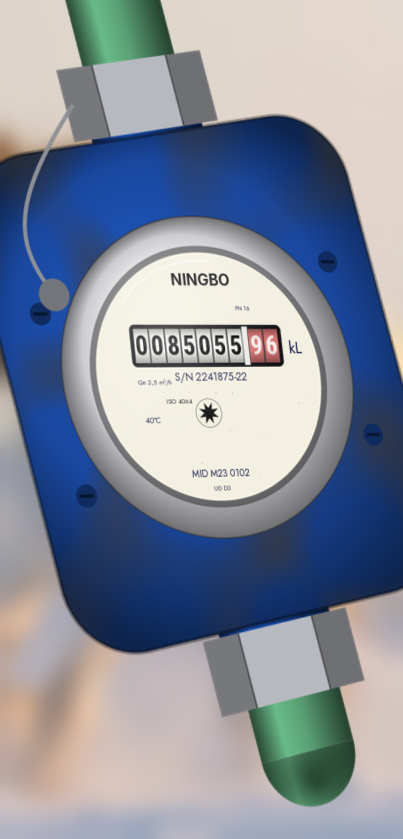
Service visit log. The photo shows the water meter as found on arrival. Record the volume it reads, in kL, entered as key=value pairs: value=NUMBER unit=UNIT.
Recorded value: value=85055.96 unit=kL
